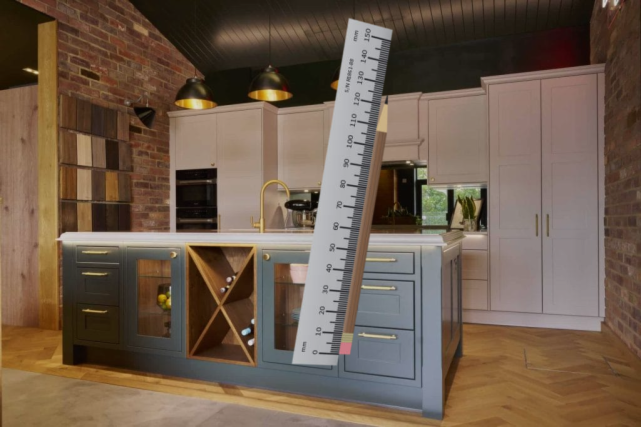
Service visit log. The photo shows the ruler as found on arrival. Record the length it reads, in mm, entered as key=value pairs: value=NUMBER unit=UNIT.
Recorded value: value=125 unit=mm
